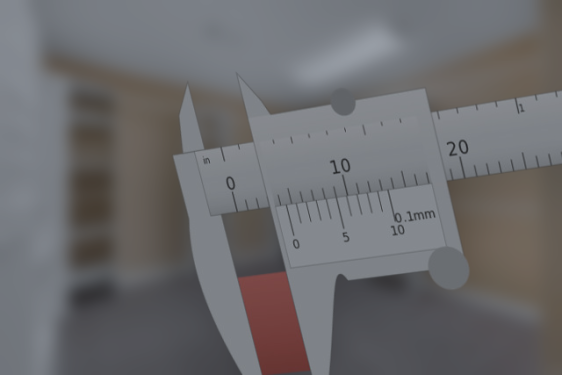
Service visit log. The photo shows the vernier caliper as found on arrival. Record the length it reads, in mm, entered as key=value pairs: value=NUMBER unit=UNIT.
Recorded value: value=4.5 unit=mm
